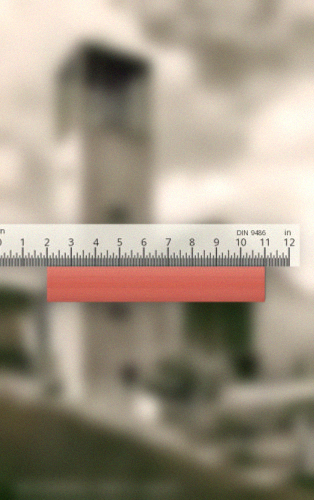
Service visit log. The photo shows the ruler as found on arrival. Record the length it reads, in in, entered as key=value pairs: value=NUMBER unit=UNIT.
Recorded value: value=9 unit=in
